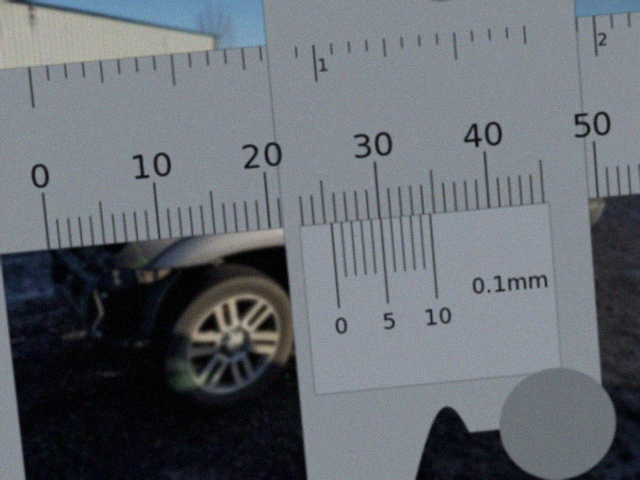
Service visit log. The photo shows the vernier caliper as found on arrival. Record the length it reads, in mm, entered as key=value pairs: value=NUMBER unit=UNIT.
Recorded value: value=25.6 unit=mm
